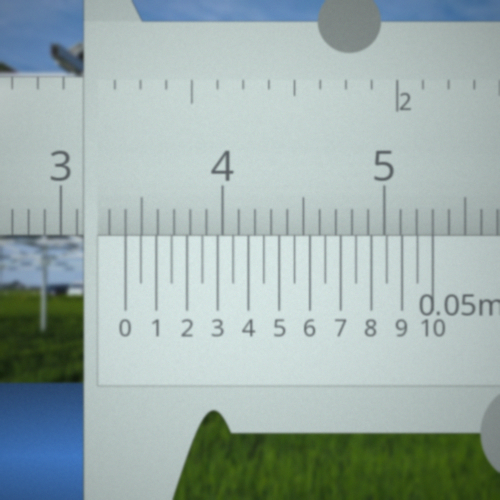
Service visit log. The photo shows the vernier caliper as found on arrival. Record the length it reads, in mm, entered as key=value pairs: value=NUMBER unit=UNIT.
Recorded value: value=34.0 unit=mm
